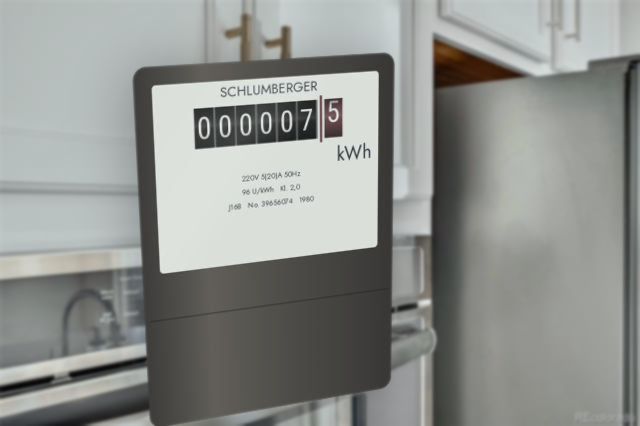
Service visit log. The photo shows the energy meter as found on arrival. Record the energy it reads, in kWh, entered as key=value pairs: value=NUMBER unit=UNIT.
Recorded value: value=7.5 unit=kWh
